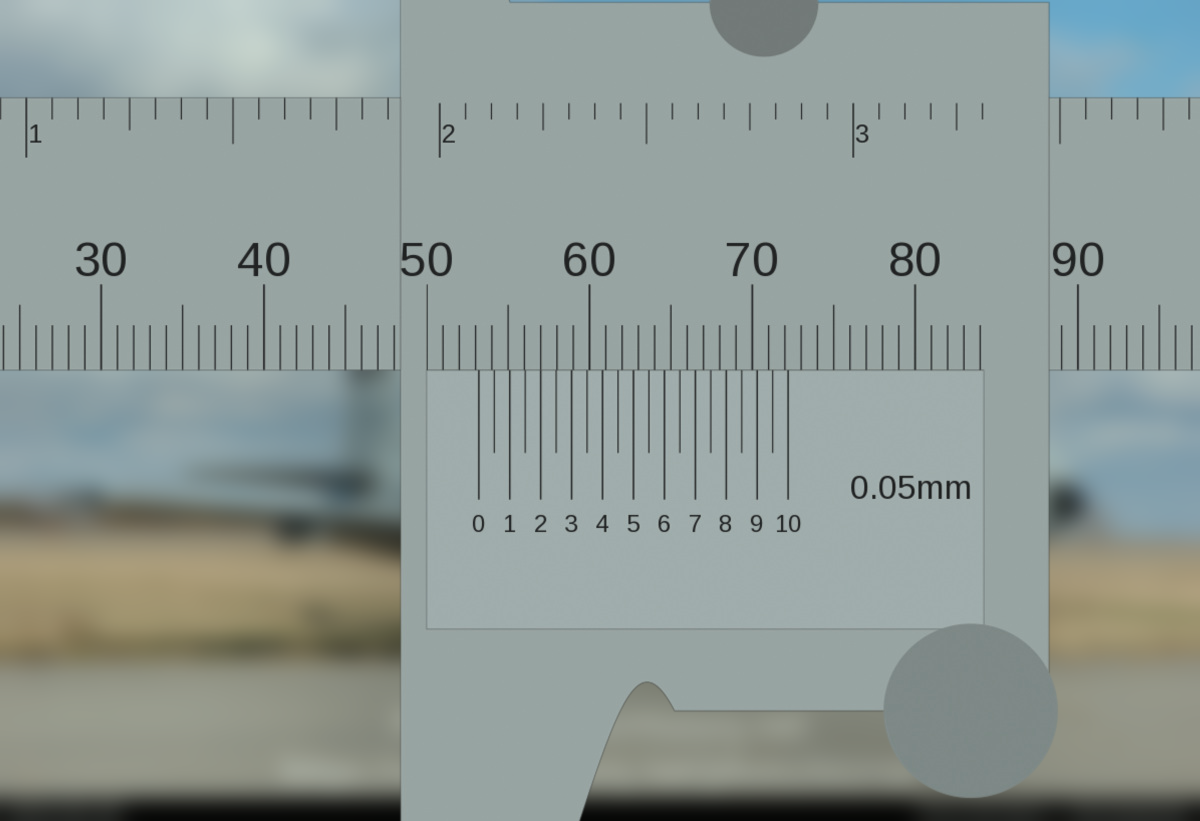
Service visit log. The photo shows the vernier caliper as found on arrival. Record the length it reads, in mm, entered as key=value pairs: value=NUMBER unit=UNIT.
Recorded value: value=53.2 unit=mm
